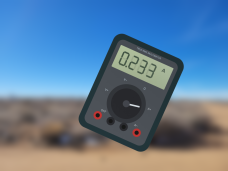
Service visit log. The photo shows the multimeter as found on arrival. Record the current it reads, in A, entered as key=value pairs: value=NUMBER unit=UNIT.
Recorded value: value=0.233 unit=A
